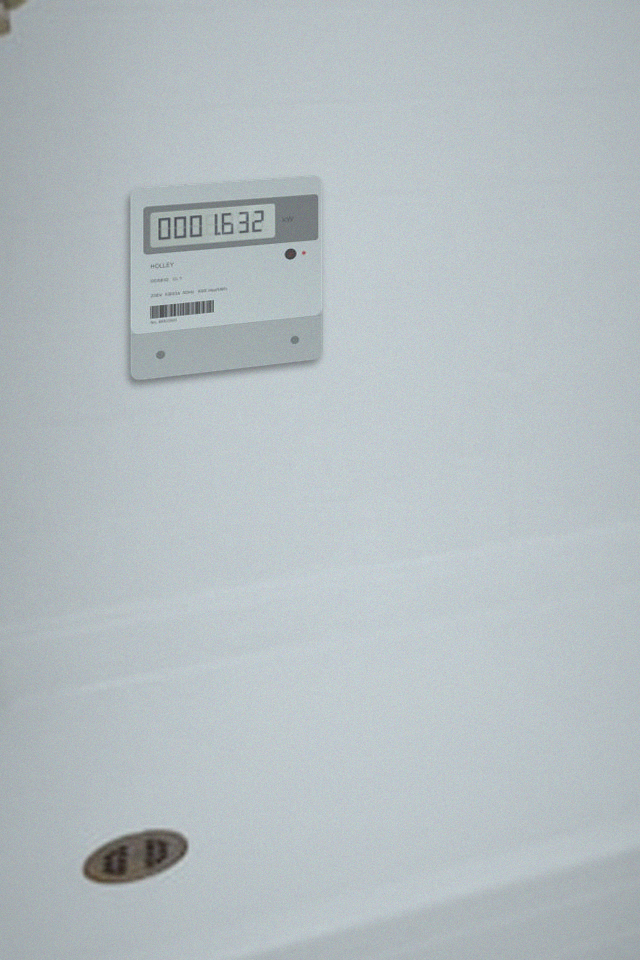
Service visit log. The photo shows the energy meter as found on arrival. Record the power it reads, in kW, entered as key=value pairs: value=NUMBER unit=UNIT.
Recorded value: value=1.632 unit=kW
